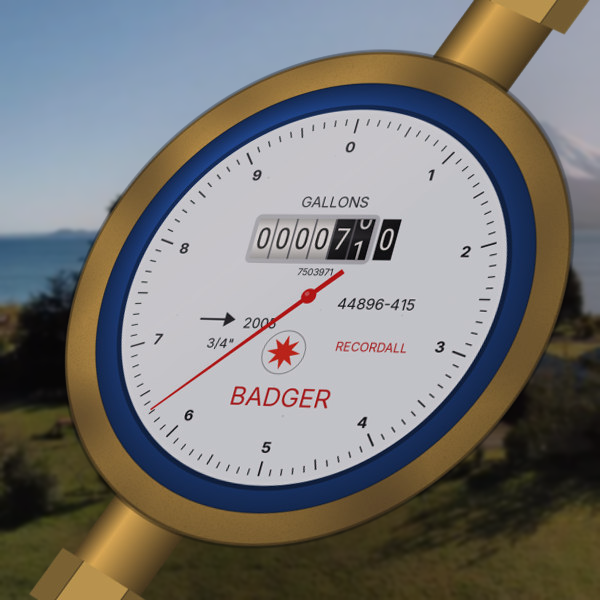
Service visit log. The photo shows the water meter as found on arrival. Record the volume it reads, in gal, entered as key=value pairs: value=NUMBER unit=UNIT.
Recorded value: value=706.3 unit=gal
